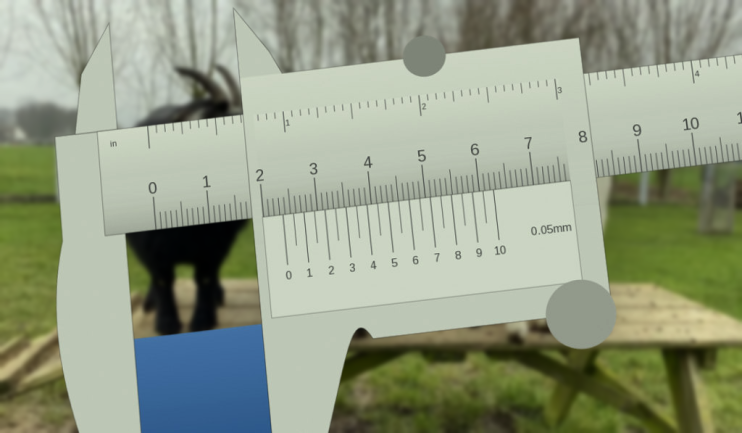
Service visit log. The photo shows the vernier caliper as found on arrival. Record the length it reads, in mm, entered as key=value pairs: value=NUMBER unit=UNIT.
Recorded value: value=23.6 unit=mm
